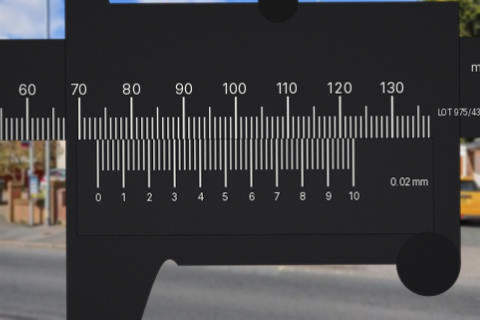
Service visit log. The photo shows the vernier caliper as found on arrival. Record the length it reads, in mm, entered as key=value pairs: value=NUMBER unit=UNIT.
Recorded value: value=73.5 unit=mm
